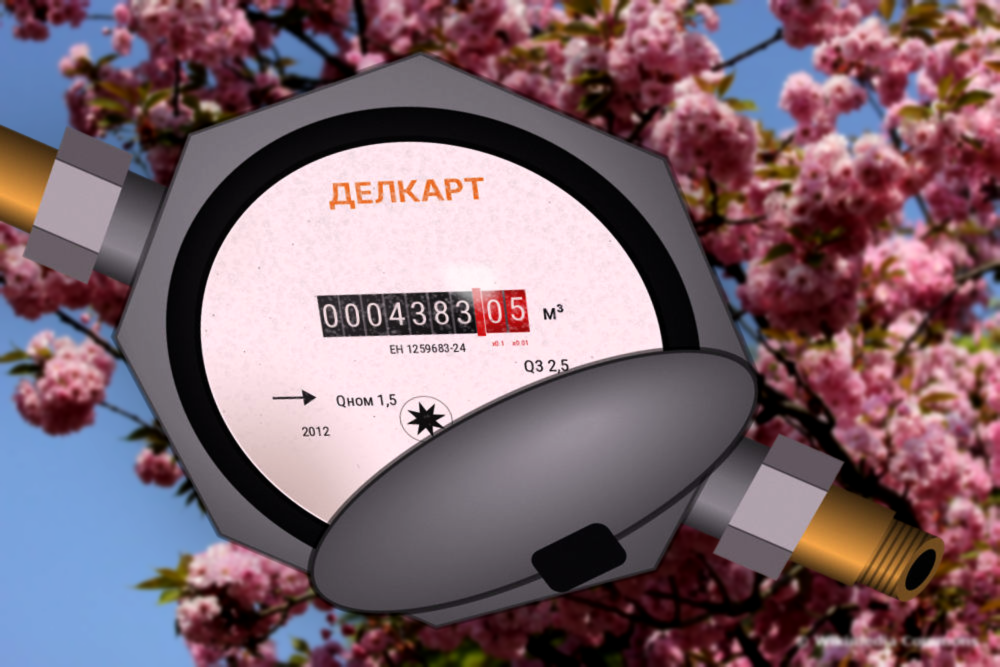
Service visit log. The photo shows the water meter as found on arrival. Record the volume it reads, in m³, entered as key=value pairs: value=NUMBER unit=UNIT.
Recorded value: value=4383.05 unit=m³
